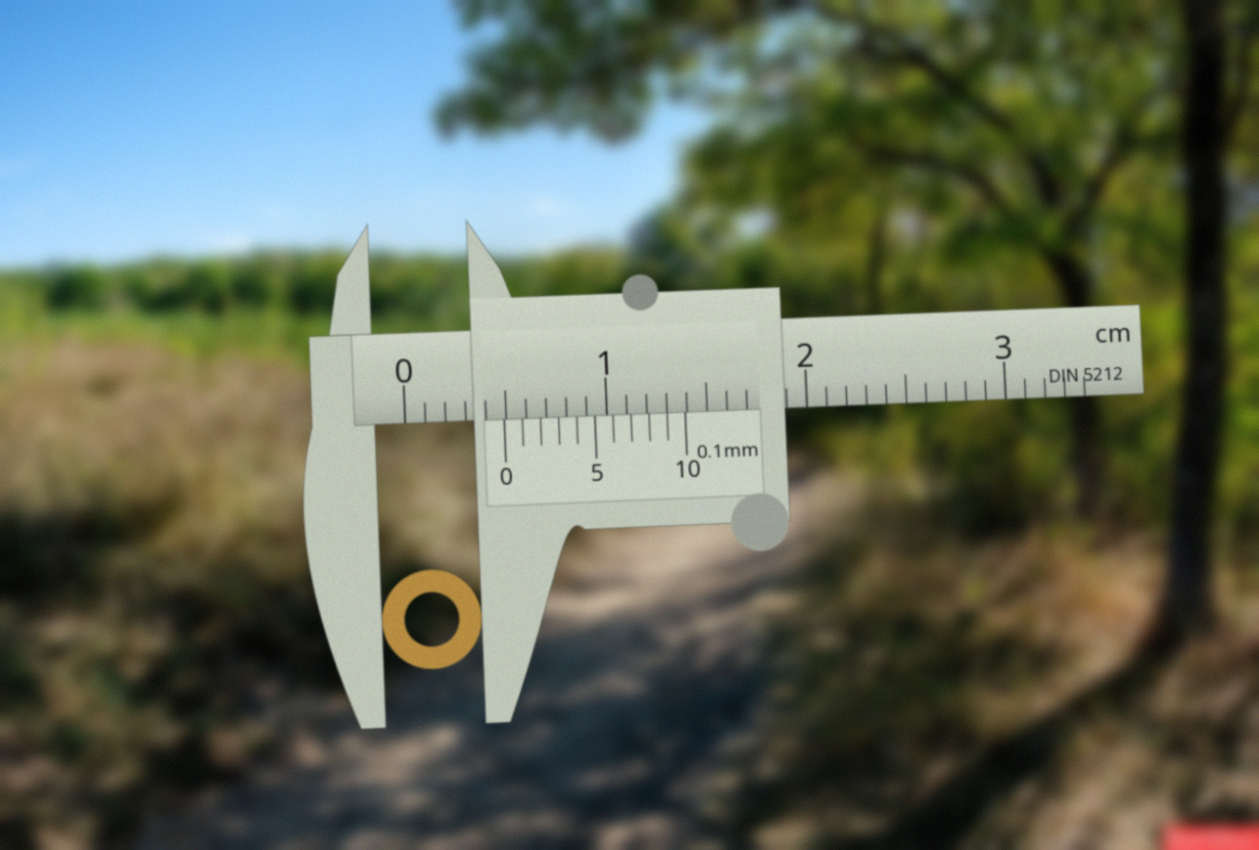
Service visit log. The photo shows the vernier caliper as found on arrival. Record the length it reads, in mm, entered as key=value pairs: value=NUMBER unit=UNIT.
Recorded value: value=4.9 unit=mm
